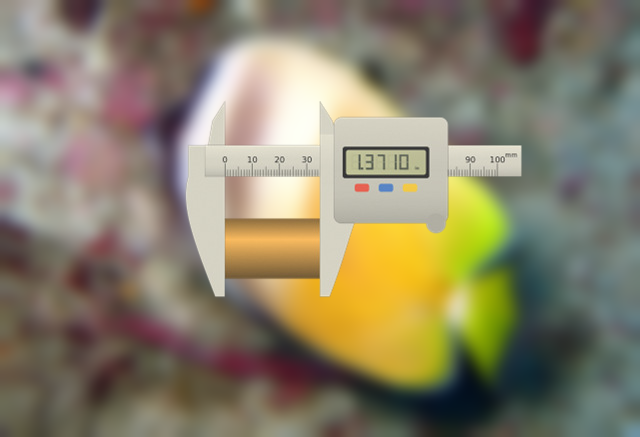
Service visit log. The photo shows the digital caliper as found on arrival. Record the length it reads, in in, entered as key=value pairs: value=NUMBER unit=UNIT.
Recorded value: value=1.3710 unit=in
